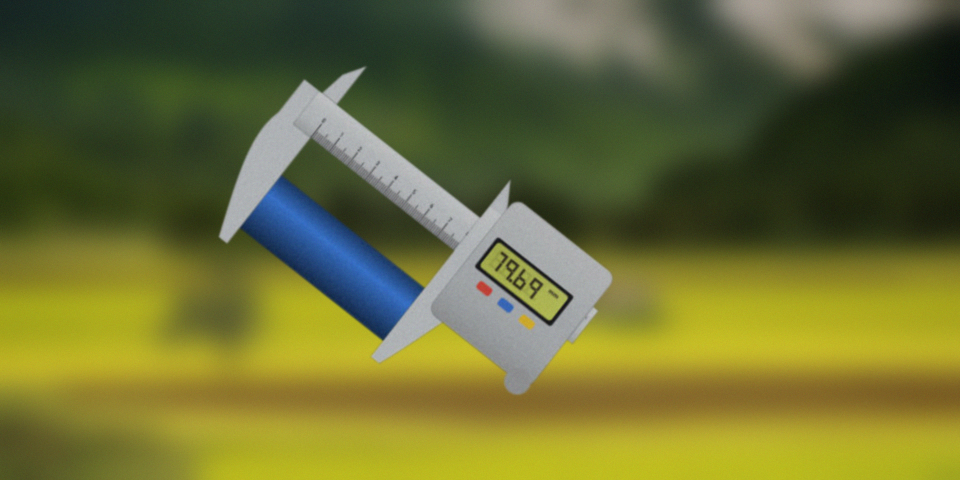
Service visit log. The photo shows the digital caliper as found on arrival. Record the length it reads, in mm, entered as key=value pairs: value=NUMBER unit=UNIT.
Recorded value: value=79.69 unit=mm
